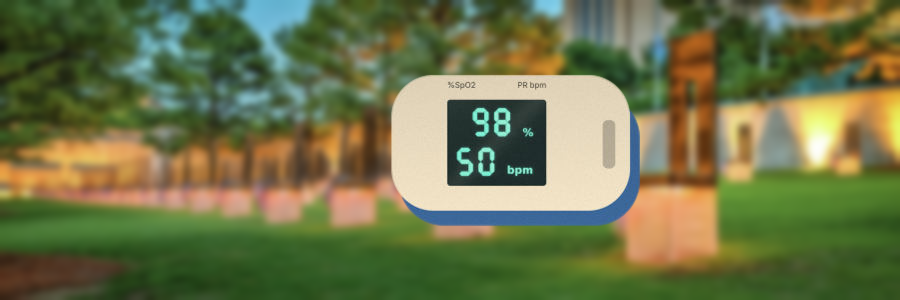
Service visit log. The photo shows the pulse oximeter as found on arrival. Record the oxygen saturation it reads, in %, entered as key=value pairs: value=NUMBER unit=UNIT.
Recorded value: value=98 unit=%
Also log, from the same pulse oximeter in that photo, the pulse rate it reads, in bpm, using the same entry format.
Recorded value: value=50 unit=bpm
